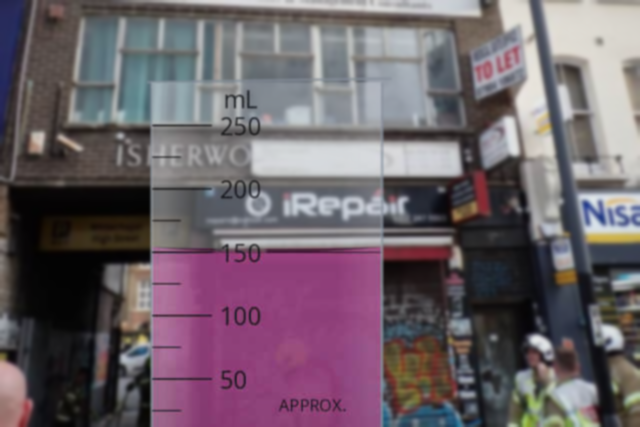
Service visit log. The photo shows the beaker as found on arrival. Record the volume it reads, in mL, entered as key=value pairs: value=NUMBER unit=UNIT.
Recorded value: value=150 unit=mL
